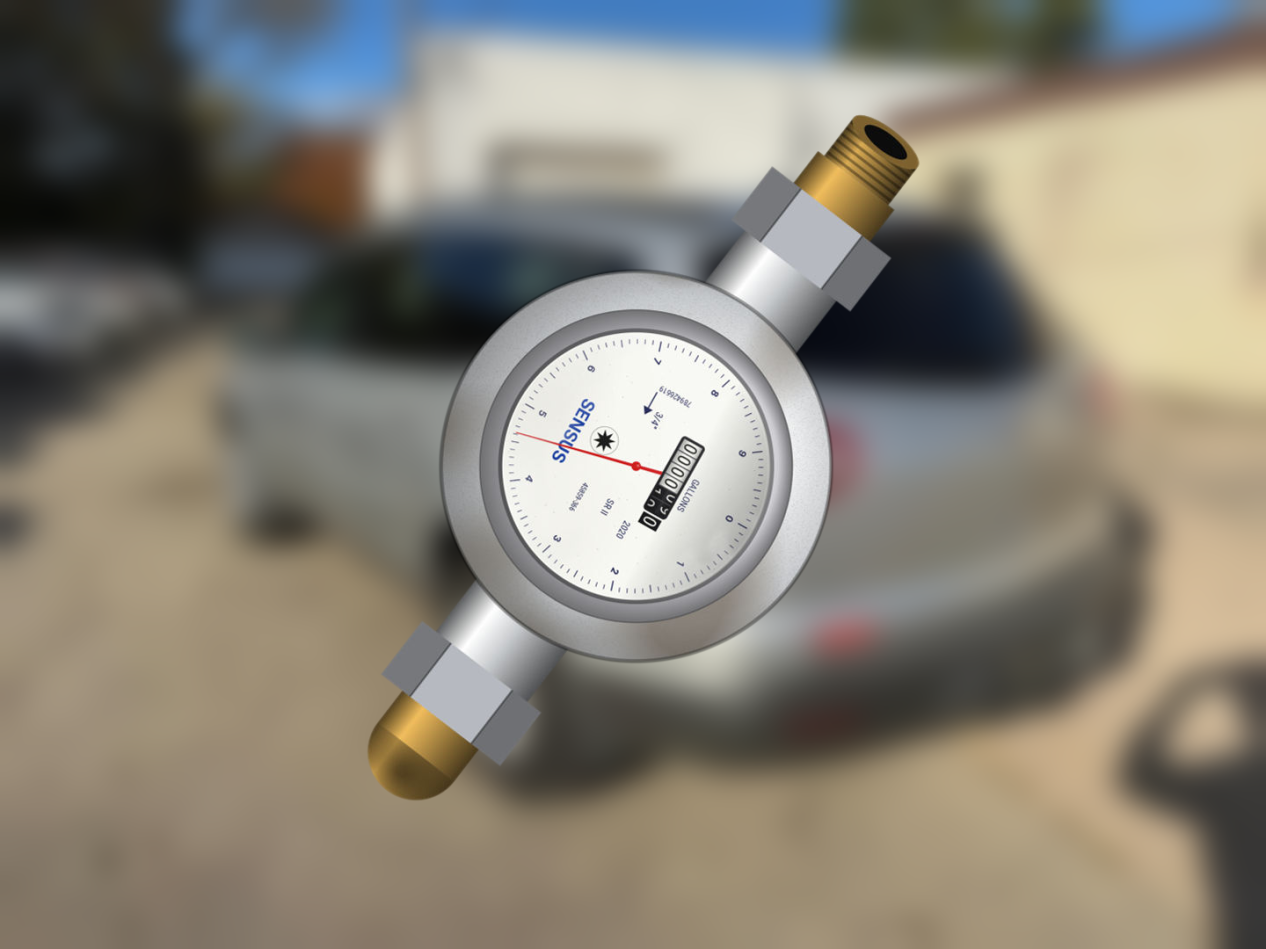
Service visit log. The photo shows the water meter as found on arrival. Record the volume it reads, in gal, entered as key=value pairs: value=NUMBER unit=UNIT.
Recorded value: value=94.6 unit=gal
